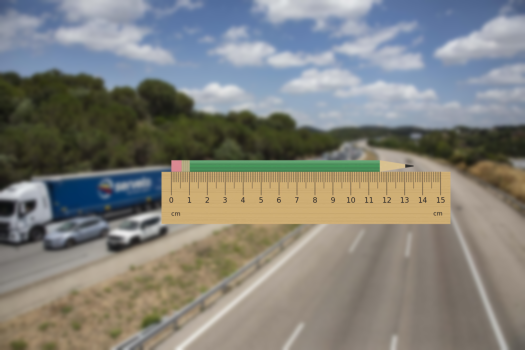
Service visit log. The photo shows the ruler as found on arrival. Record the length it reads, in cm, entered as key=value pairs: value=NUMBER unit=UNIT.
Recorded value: value=13.5 unit=cm
